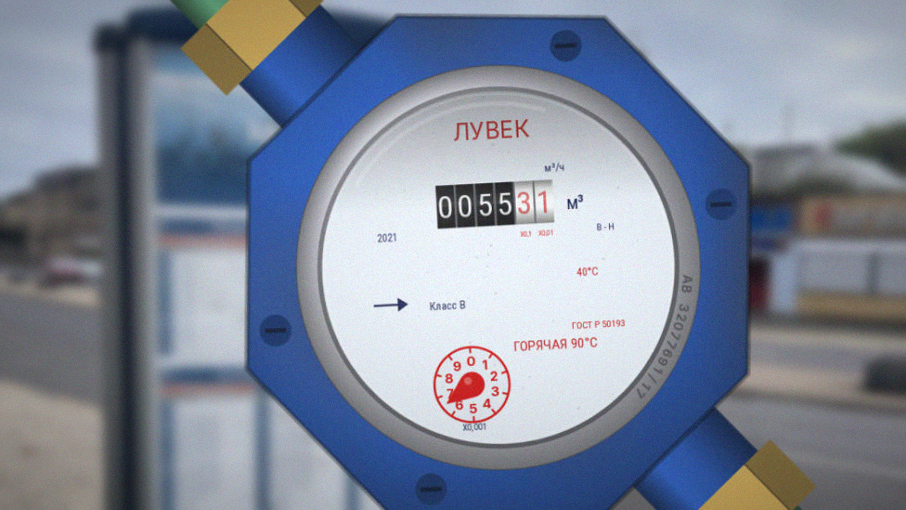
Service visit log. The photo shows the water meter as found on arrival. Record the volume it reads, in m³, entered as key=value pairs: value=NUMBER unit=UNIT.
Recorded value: value=55.316 unit=m³
